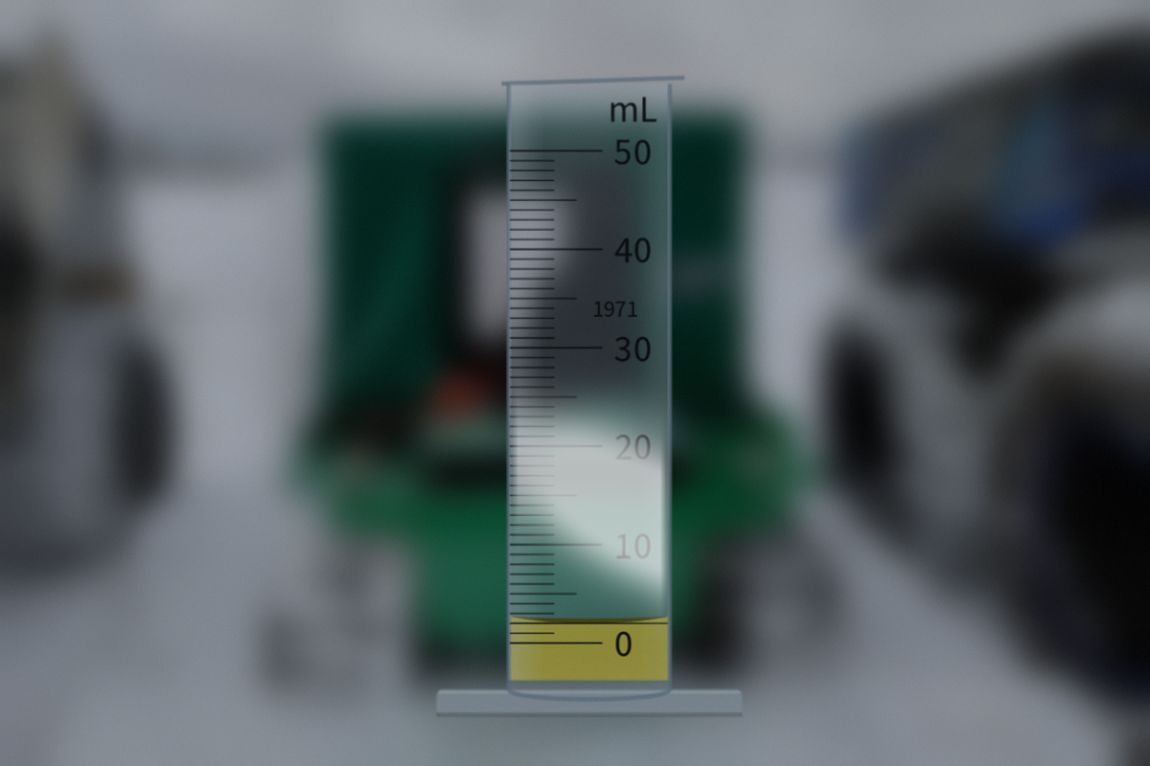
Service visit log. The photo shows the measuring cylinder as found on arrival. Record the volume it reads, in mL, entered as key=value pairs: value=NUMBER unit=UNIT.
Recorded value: value=2 unit=mL
